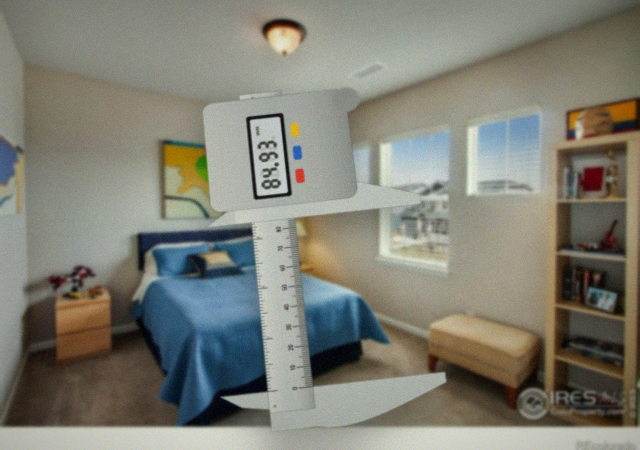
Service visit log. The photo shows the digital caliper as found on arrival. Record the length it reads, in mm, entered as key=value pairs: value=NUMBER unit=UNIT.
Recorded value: value=84.93 unit=mm
